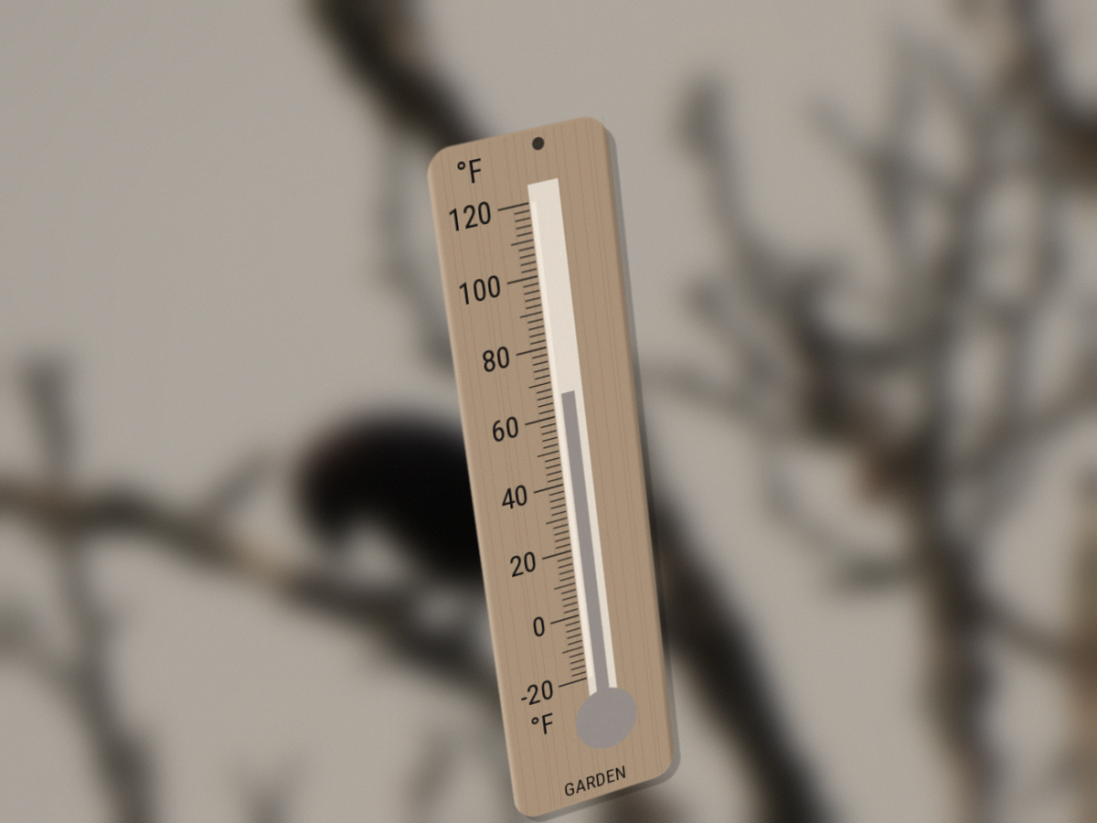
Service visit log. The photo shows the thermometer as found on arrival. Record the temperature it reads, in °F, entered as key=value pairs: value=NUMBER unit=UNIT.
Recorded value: value=66 unit=°F
